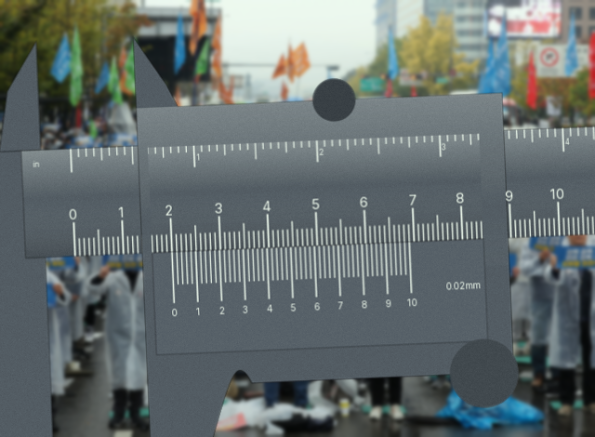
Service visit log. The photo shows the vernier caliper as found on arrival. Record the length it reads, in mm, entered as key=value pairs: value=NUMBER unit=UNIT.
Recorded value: value=20.0 unit=mm
